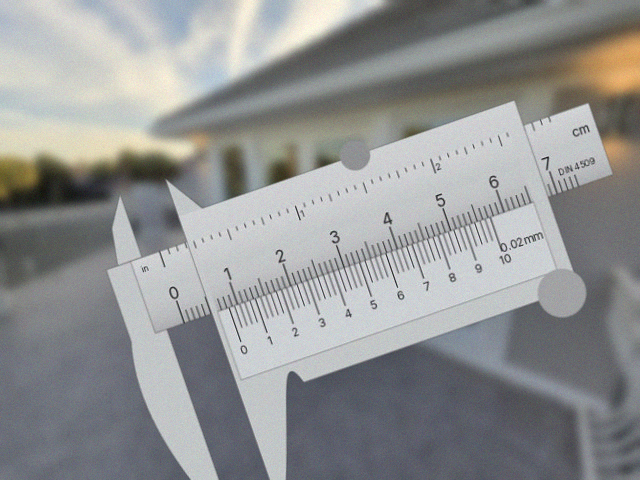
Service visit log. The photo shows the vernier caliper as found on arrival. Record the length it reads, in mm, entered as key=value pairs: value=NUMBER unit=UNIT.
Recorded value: value=8.4 unit=mm
